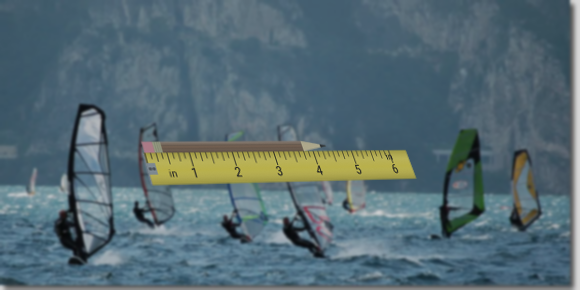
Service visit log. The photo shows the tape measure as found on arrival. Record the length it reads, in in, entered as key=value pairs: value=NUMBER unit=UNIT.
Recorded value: value=4.375 unit=in
